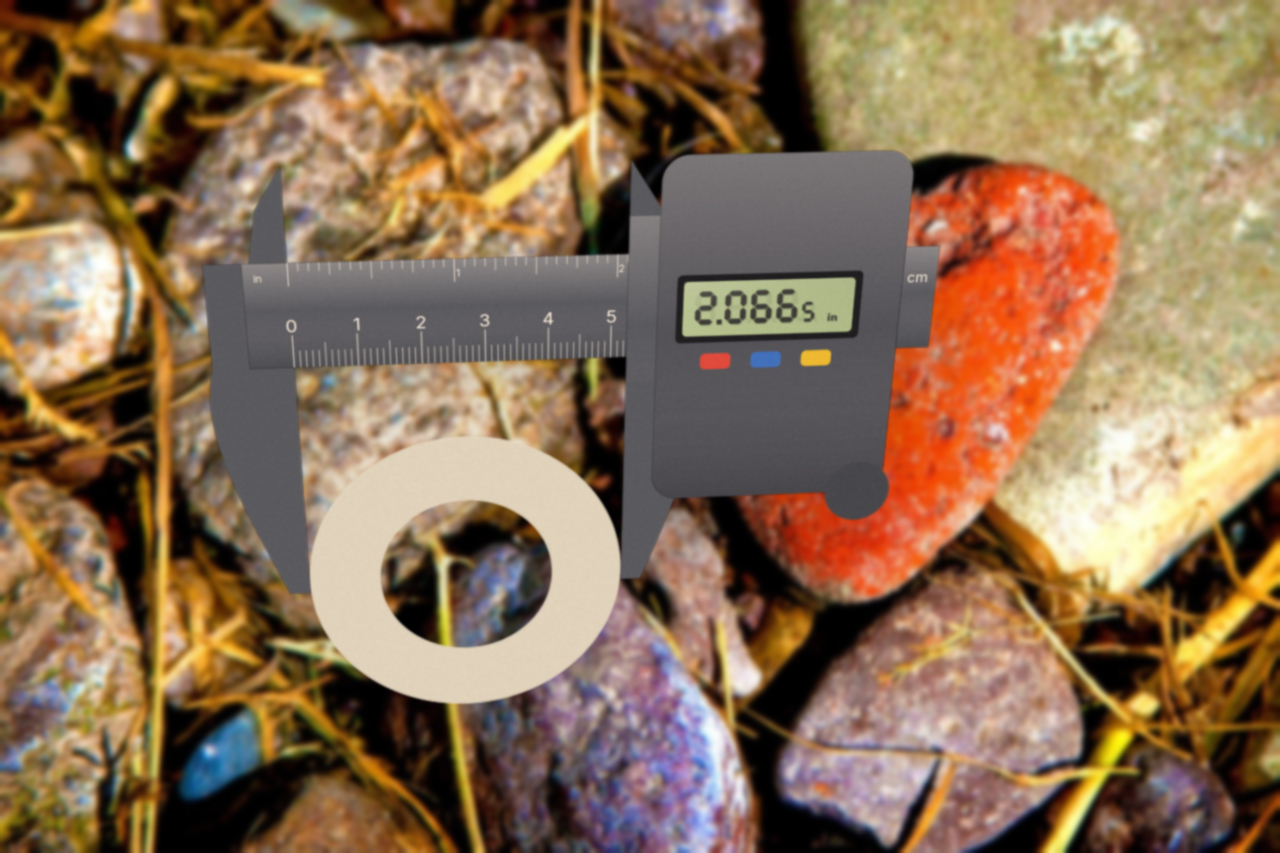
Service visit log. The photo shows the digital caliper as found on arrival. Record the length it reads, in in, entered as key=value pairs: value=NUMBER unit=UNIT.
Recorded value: value=2.0665 unit=in
